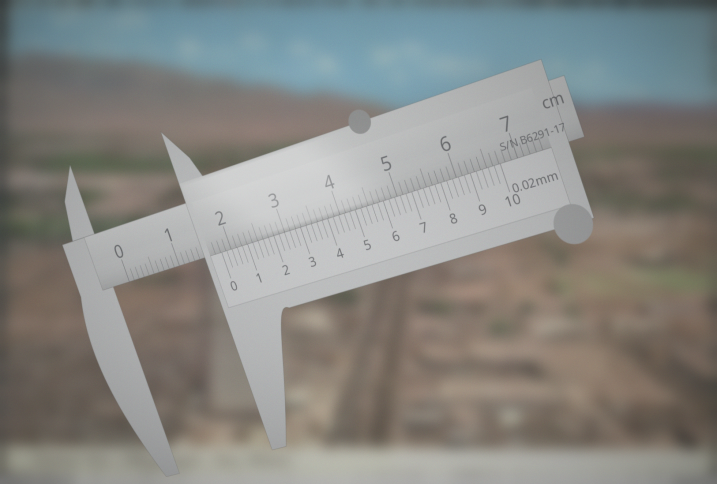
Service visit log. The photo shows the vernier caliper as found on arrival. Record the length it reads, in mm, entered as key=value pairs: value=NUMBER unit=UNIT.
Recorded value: value=18.2 unit=mm
